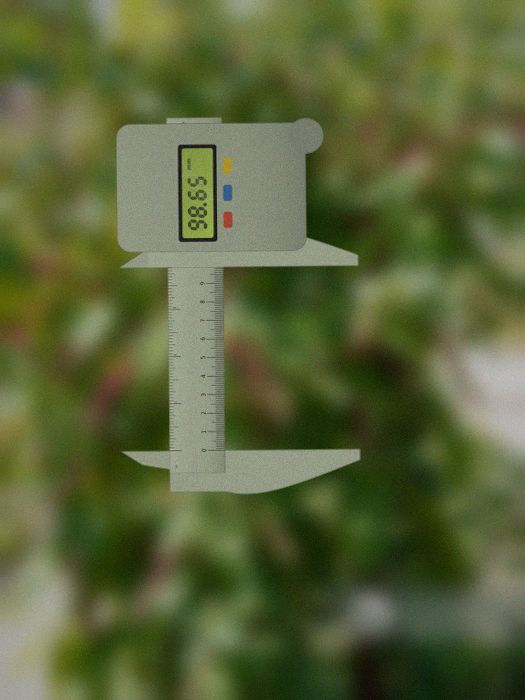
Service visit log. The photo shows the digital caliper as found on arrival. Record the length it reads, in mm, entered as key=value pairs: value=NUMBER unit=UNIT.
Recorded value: value=98.65 unit=mm
